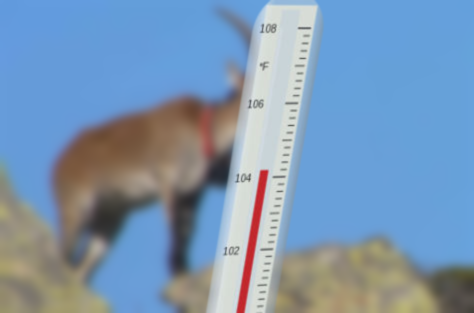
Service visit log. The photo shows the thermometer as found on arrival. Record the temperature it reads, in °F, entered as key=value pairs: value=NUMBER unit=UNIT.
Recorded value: value=104.2 unit=°F
